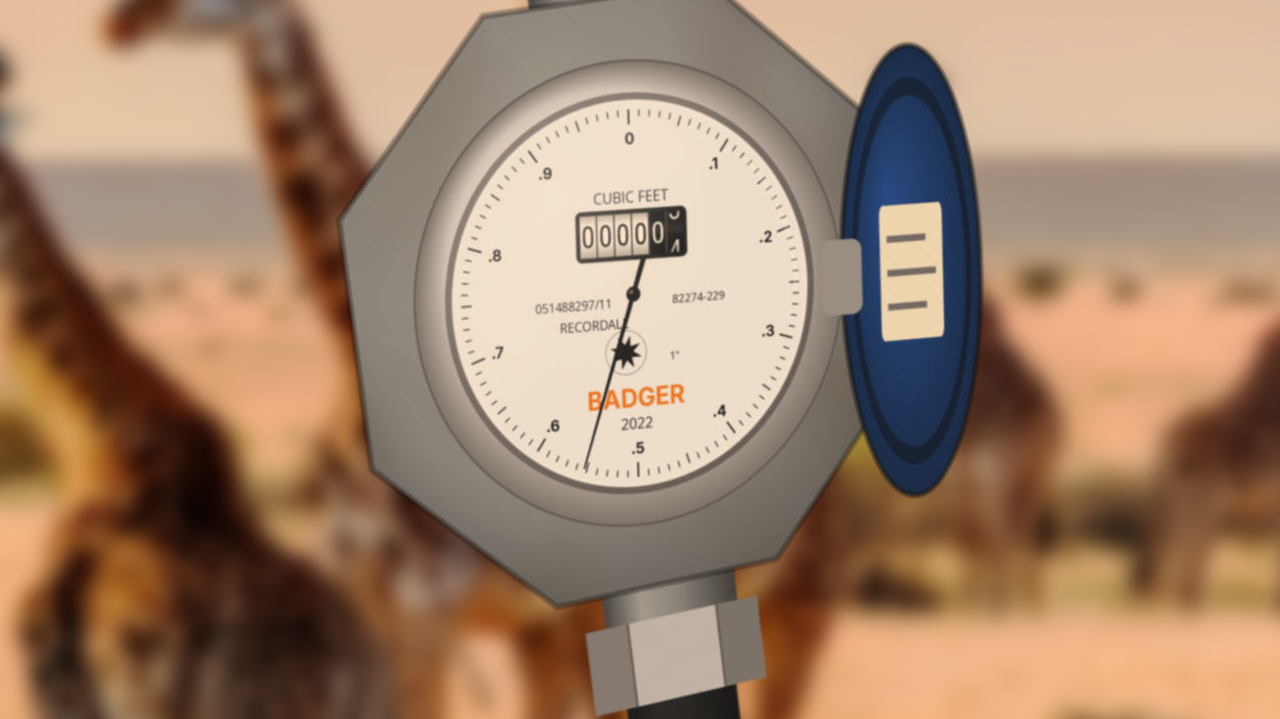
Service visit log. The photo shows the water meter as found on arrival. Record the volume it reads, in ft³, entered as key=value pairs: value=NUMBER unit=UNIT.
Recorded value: value=3.55 unit=ft³
